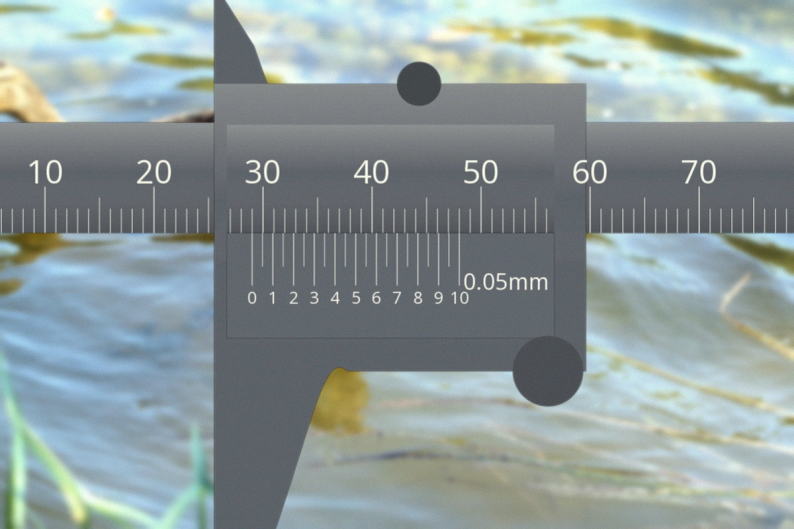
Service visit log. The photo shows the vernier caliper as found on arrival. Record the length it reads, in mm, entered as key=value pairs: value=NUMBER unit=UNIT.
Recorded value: value=29.0 unit=mm
